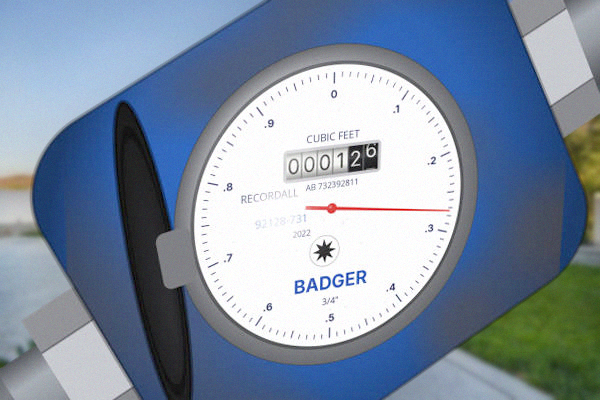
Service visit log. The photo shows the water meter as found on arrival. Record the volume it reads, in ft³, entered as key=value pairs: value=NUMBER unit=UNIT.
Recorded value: value=126.27 unit=ft³
